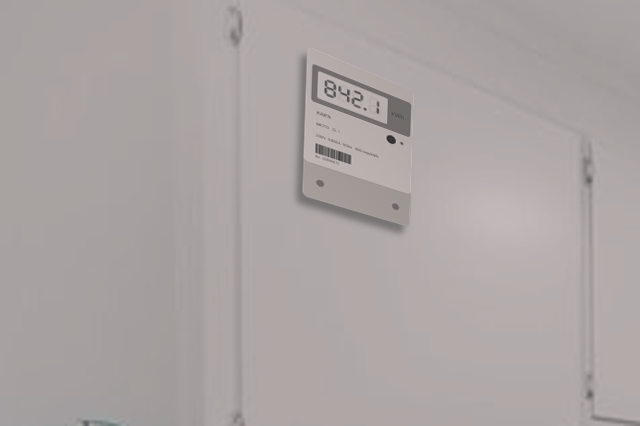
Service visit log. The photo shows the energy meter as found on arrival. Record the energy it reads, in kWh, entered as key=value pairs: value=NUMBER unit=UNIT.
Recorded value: value=842.1 unit=kWh
